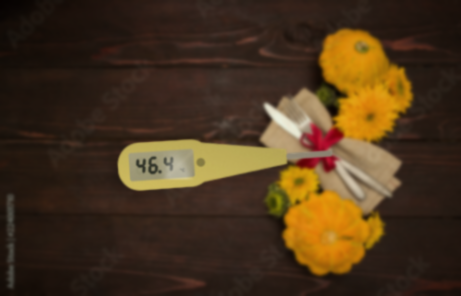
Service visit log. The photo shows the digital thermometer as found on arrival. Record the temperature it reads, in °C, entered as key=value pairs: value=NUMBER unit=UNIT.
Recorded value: value=46.4 unit=°C
